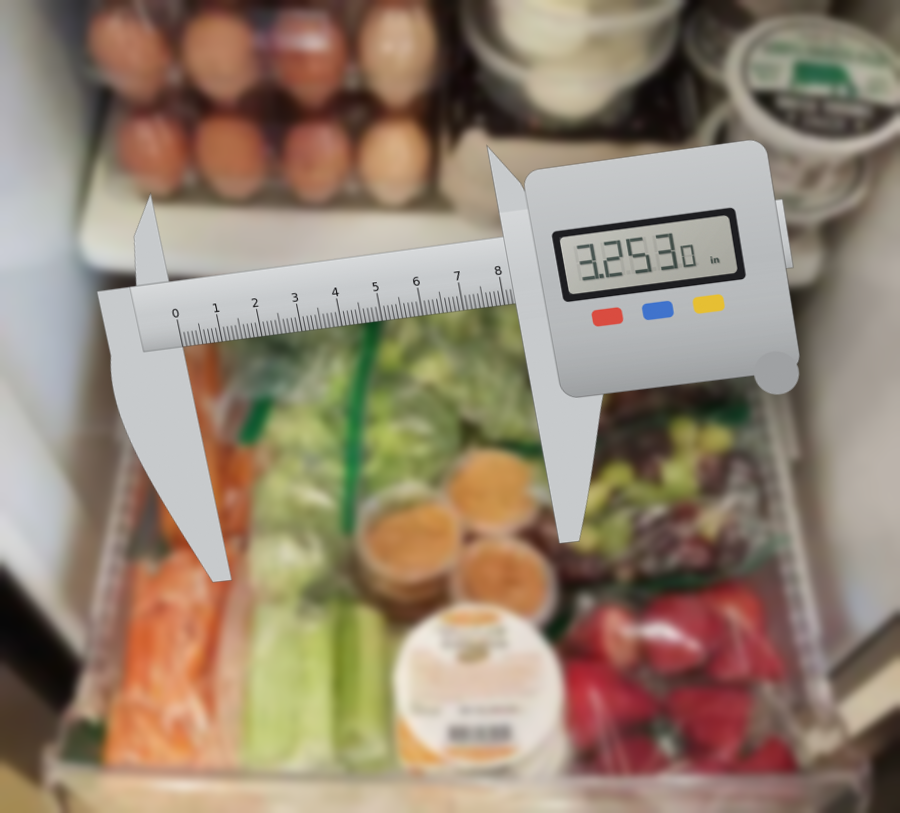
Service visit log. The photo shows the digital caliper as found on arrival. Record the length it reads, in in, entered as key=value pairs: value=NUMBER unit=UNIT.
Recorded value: value=3.2530 unit=in
